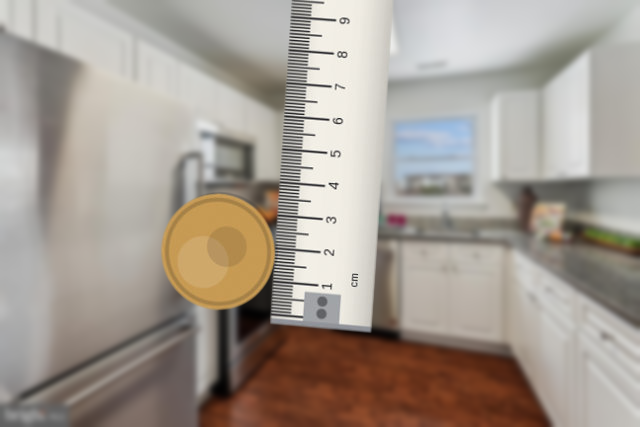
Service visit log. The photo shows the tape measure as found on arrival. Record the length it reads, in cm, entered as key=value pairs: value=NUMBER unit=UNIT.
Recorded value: value=3.5 unit=cm
